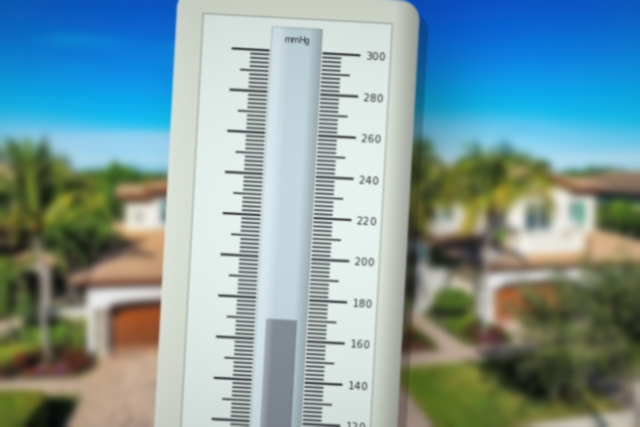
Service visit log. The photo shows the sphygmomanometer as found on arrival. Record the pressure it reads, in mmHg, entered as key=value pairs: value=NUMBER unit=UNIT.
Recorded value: value=170 unit=mmHg
